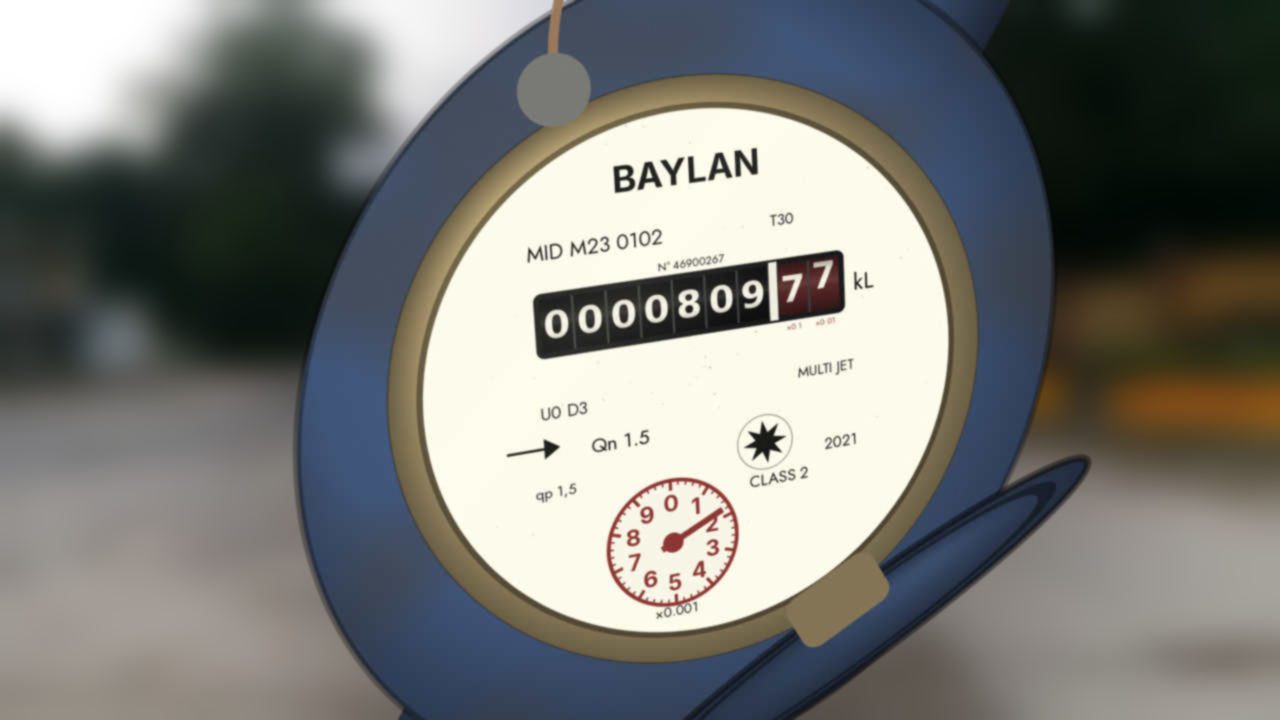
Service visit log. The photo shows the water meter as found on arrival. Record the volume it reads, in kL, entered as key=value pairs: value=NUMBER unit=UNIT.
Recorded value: value=809.771 unit=kL
